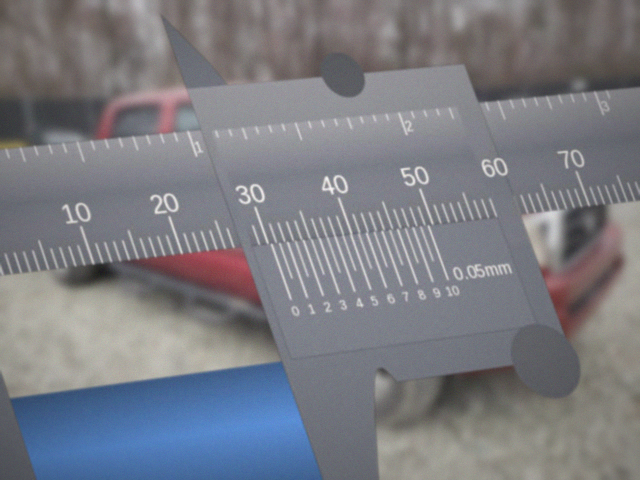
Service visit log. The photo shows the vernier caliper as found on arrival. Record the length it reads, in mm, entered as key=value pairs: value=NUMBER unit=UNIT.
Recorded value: value=30.4 unit=mm
